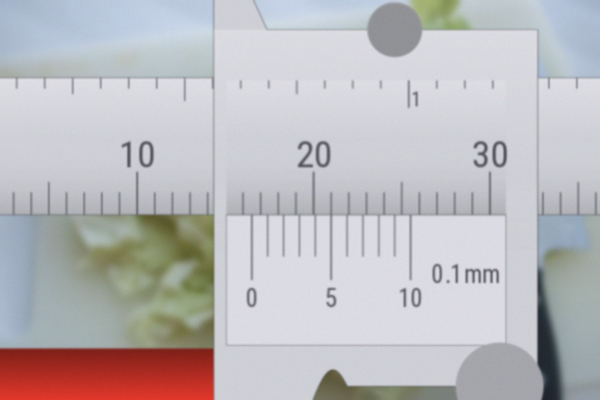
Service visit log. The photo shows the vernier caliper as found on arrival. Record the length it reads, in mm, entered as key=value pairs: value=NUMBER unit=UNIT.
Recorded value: value=16.5 unit=mm
